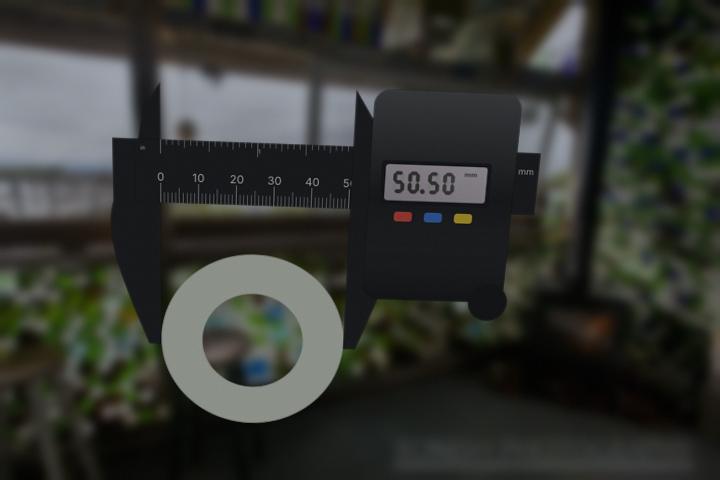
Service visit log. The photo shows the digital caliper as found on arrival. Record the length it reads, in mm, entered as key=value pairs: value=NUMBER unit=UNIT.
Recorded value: value=50.50 unit=mm
